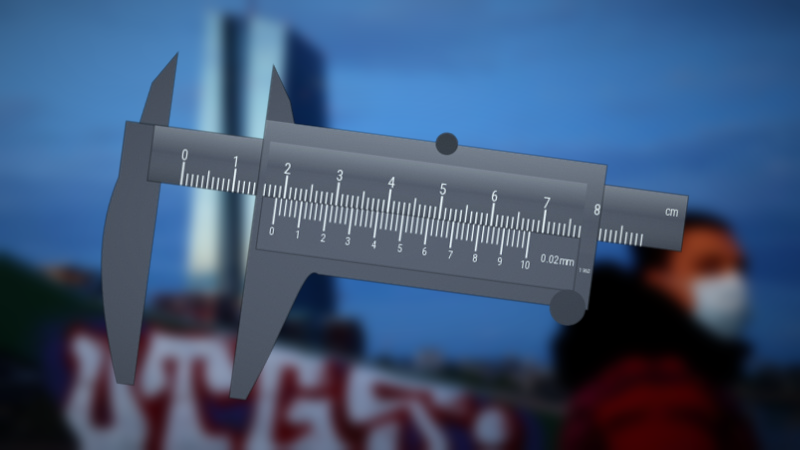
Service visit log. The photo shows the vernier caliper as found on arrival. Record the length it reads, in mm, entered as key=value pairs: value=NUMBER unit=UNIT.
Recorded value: value=18.5 unit=mm
